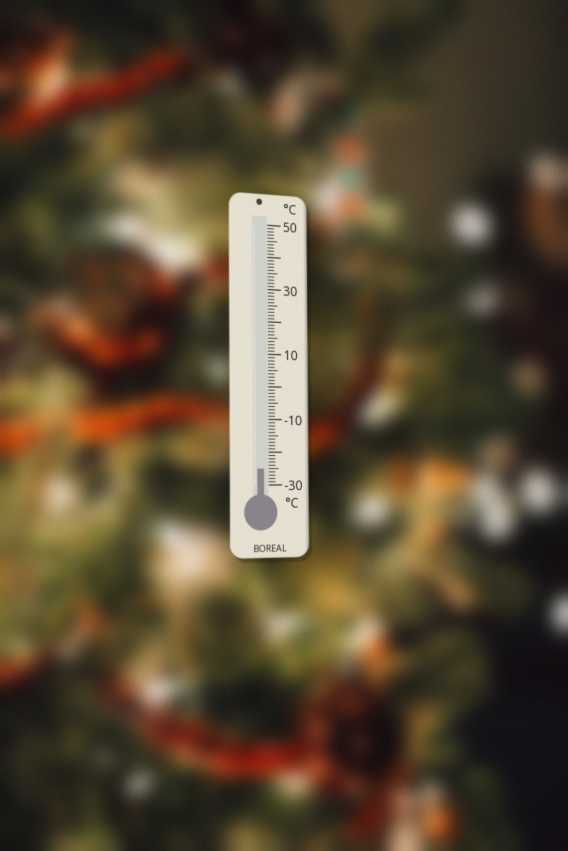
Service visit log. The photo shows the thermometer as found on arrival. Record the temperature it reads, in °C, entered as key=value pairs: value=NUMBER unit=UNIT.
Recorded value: value=-25 unit=°C
